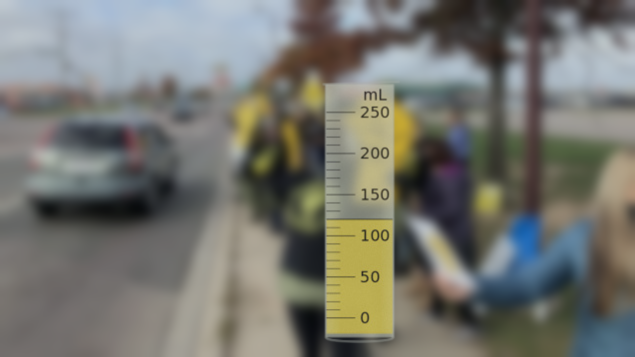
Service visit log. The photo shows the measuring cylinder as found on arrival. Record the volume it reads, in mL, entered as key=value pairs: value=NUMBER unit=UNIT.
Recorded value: value=120 unit=mL
